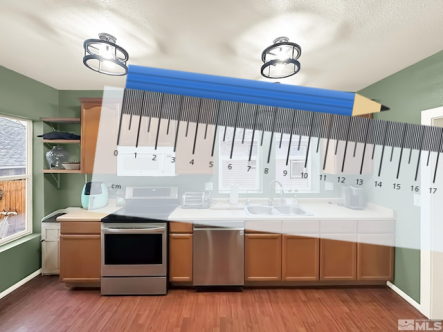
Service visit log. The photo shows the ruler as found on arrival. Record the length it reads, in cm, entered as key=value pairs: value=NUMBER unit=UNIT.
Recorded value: value=14 unit=cm
